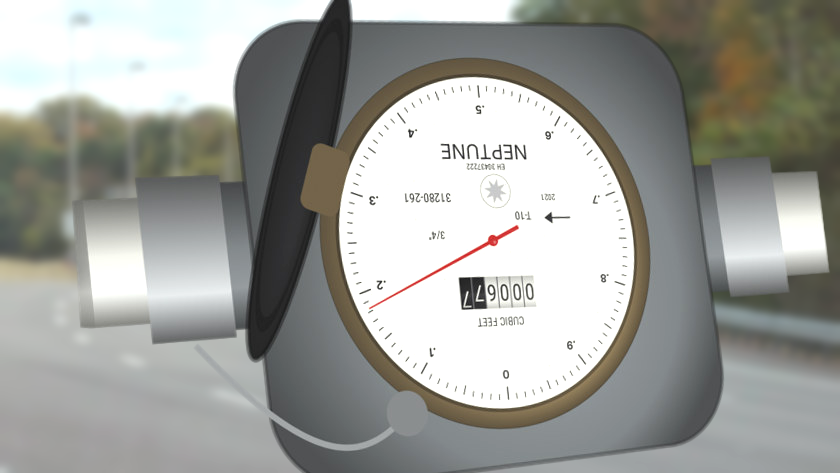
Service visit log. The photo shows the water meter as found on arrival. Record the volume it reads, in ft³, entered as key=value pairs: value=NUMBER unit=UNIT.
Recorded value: value=677.18 unit=ft³
